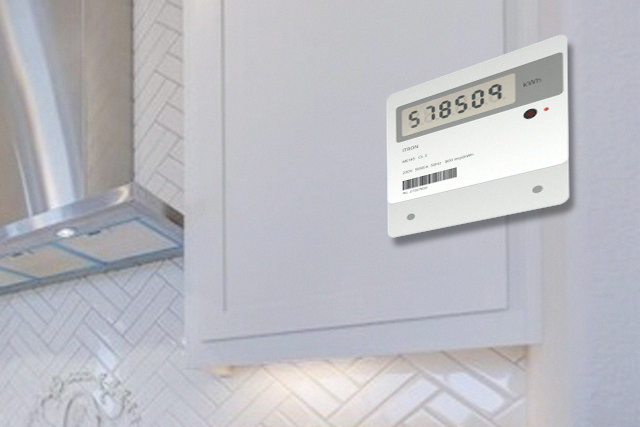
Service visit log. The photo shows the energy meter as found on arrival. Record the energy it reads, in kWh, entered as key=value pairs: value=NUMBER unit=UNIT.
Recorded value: value=578509 unit=kWh
